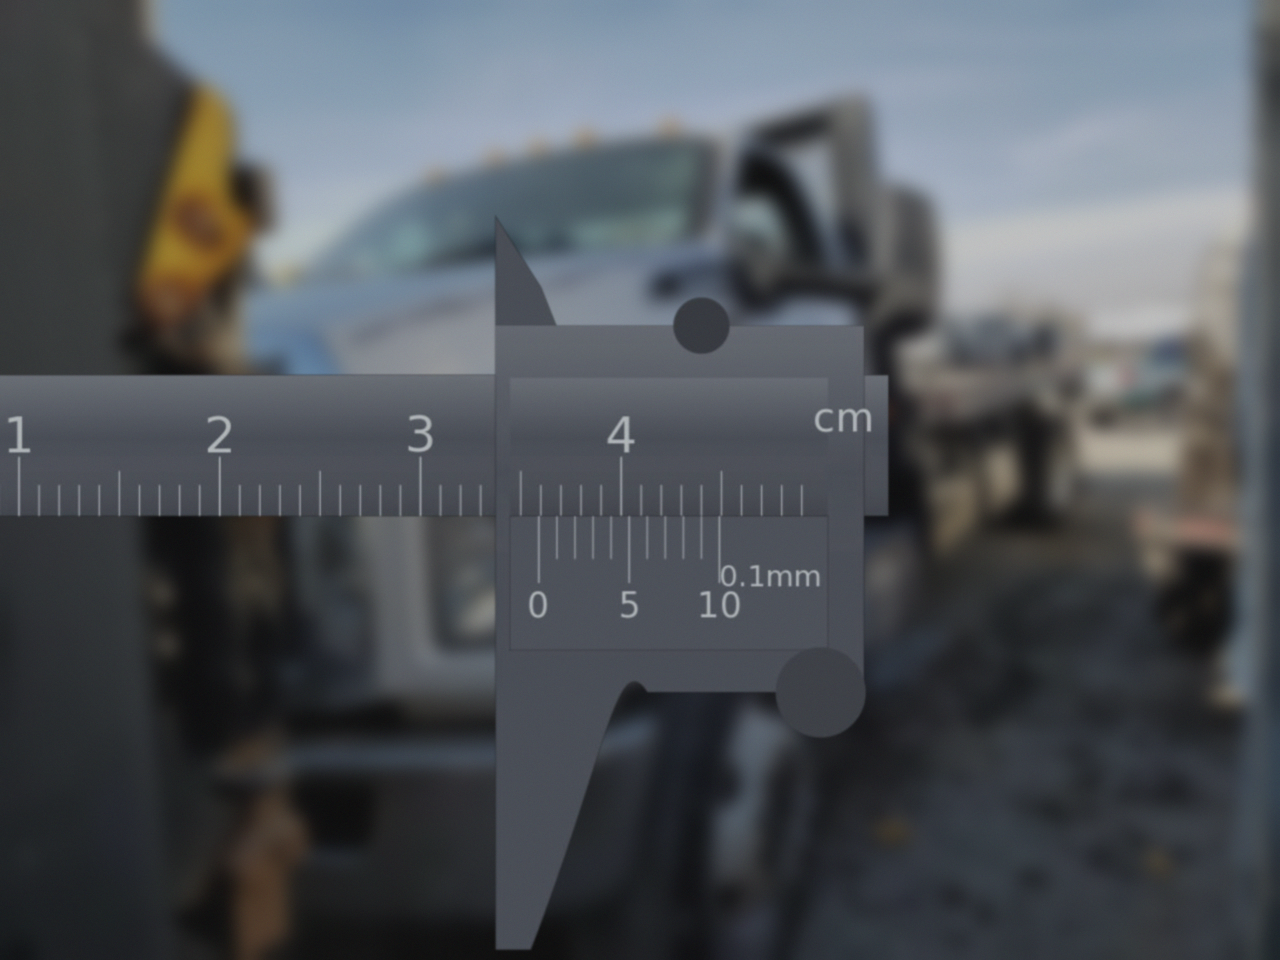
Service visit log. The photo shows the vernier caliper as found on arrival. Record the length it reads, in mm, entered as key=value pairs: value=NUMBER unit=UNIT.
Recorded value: value=35.9 unit=mm
